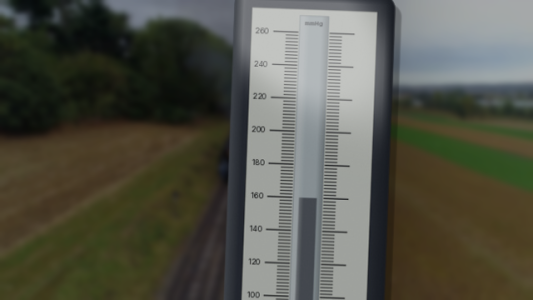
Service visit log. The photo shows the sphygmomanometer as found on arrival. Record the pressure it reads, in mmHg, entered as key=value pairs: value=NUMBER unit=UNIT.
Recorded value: value=160 unit=mmHg
